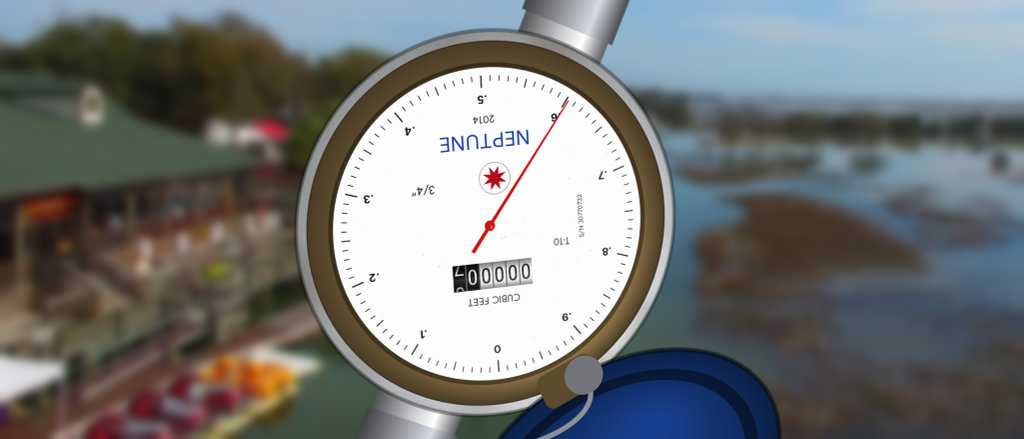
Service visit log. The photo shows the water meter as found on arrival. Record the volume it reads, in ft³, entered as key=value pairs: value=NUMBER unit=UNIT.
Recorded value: value=6.60 unit=ft³
